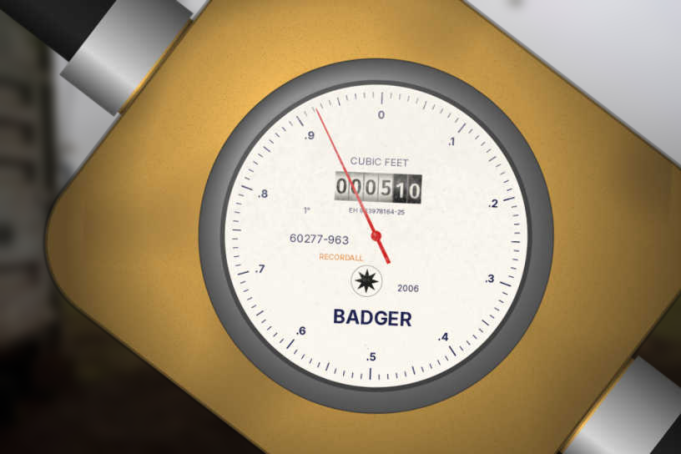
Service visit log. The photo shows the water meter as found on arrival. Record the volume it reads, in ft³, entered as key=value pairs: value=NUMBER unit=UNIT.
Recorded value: value=509.92 unit=ft³
